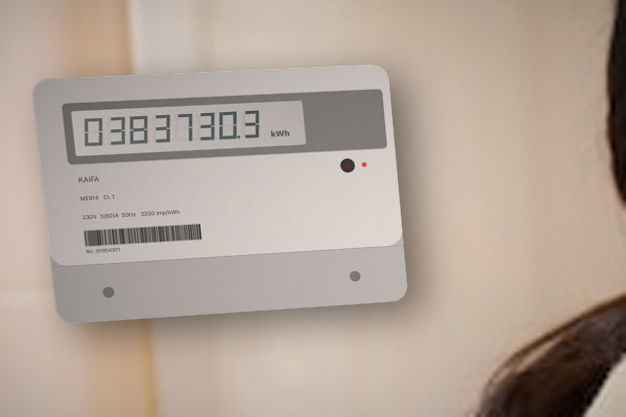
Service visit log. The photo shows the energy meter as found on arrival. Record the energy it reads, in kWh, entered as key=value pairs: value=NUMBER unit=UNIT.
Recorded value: value=383730.3 unit=kWh
